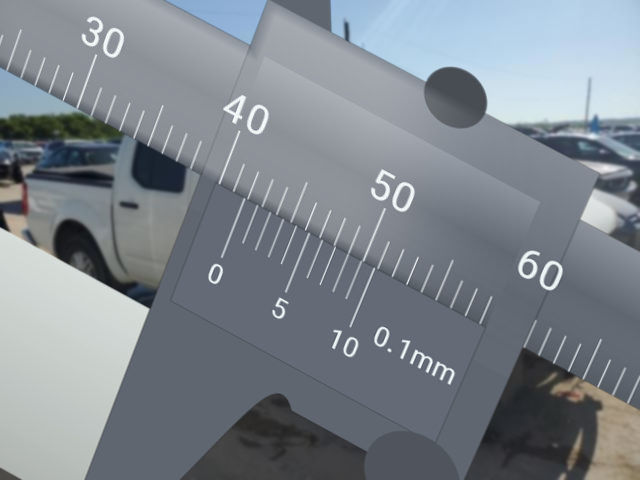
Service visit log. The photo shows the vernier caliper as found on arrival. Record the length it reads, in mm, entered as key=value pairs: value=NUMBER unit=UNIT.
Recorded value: value=41.8 unit=mm
